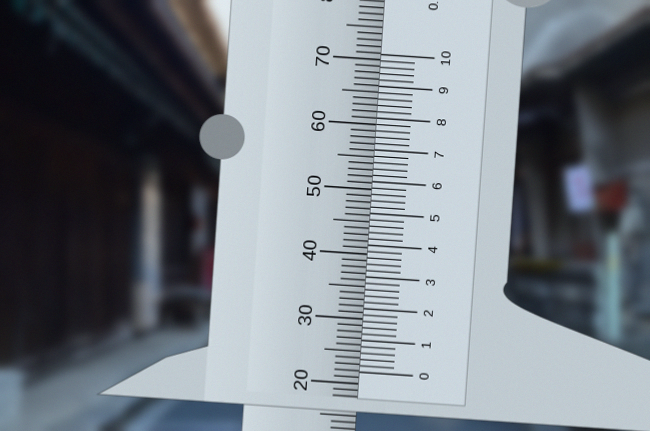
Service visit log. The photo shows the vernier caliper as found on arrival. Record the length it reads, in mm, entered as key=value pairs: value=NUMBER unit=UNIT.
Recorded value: value=21.8 unit=mm
